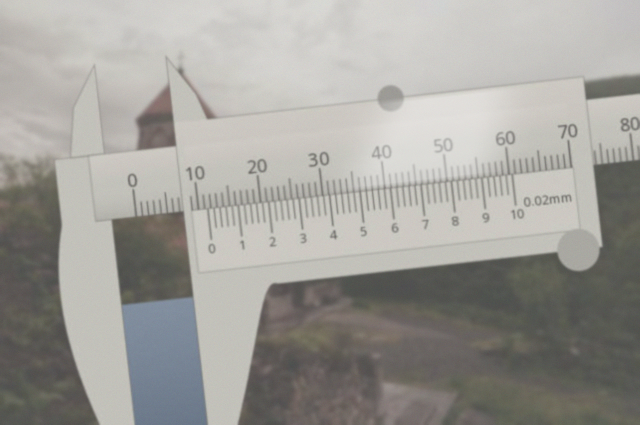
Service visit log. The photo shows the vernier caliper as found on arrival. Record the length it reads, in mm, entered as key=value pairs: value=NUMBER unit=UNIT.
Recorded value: value=11.5 unit=mm
